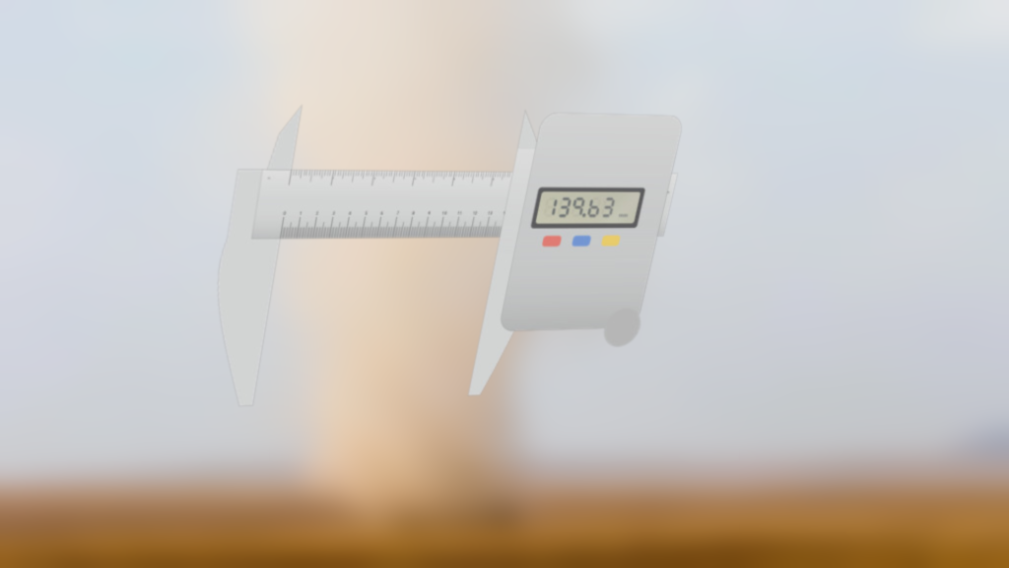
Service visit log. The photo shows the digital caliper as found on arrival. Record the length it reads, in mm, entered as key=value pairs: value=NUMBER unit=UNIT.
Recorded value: value=139.63 unit=mm
